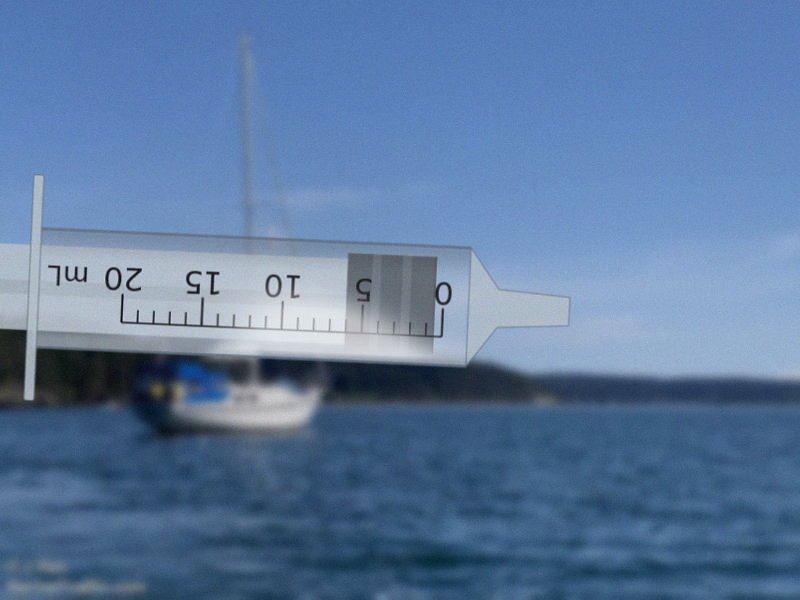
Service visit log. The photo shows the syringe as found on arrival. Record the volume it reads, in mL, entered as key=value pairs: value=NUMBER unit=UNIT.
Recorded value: value=0.5 unit=mL
